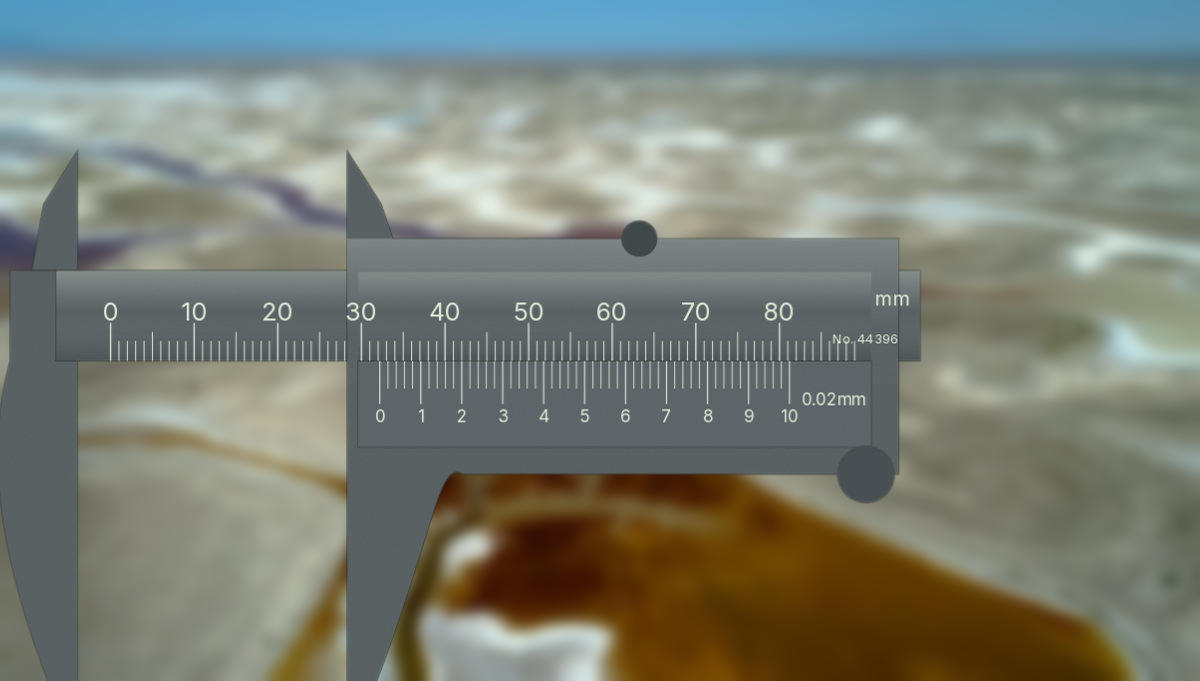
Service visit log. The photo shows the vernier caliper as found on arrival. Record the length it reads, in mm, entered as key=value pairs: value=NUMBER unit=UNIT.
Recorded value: value=32.2 unit=mm
